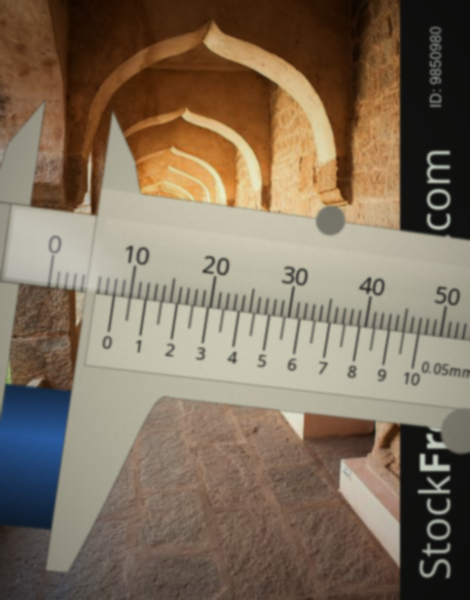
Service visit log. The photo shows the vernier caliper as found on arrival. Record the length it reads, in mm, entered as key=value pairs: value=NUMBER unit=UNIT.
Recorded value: value=8.0 unit=mm
